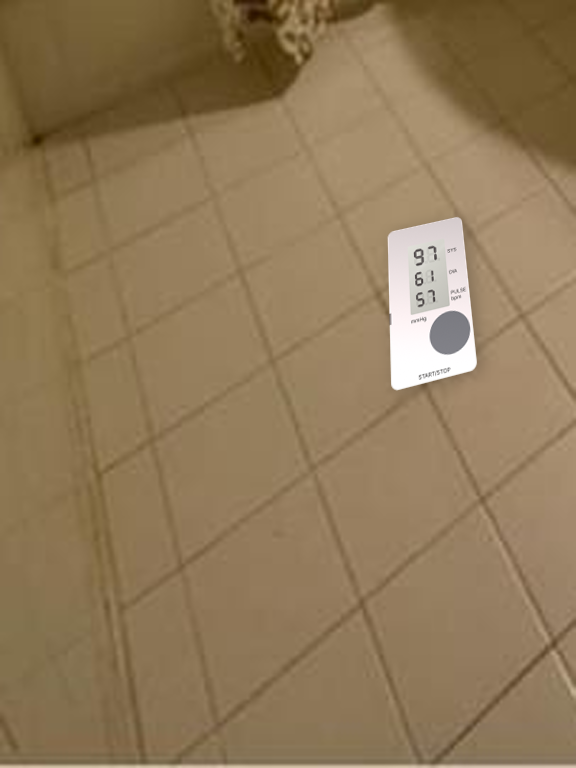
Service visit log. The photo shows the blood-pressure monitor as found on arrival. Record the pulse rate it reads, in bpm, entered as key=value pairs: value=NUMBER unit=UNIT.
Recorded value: value=57 unit=bpm
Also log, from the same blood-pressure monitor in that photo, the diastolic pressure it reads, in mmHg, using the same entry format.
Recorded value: value=61 unit=mmHg
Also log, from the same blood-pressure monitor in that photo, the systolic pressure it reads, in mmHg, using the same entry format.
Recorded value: value=97 unit=mmHg
